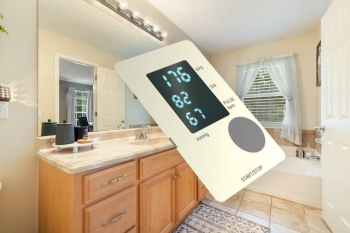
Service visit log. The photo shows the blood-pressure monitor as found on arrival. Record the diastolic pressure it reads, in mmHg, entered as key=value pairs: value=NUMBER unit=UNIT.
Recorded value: value=82 unit=mmHg
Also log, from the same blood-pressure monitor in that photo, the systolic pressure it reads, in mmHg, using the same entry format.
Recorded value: value=176 unit=mmHg
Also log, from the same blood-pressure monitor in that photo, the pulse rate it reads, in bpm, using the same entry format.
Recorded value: value=67 unit=bpm
